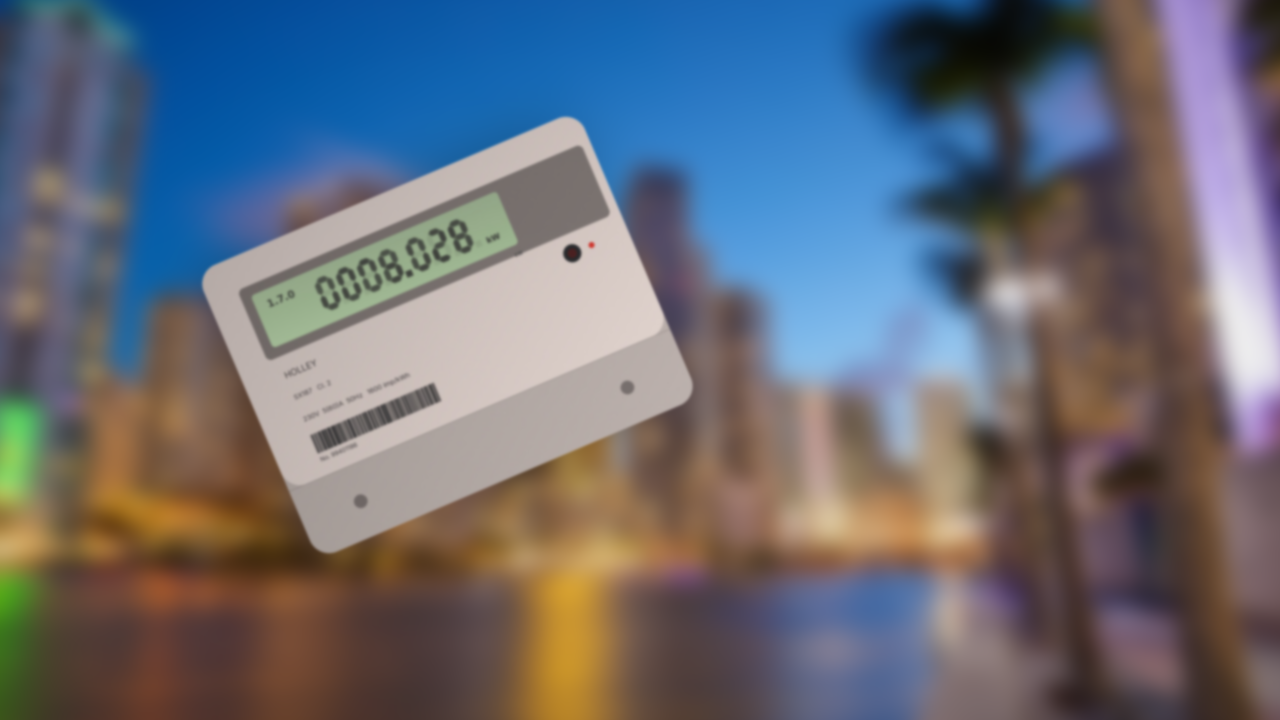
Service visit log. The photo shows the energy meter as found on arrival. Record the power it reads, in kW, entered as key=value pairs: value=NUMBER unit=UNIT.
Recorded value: value=8.028 unit=kW
